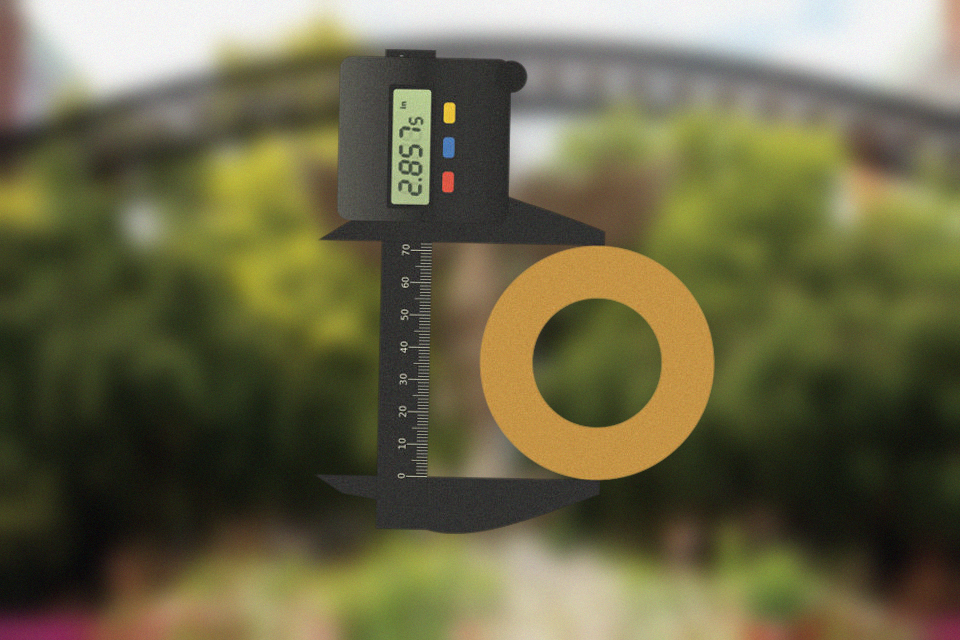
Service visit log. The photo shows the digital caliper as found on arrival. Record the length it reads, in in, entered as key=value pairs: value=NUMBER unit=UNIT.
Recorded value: value=2.8575 unit=in
